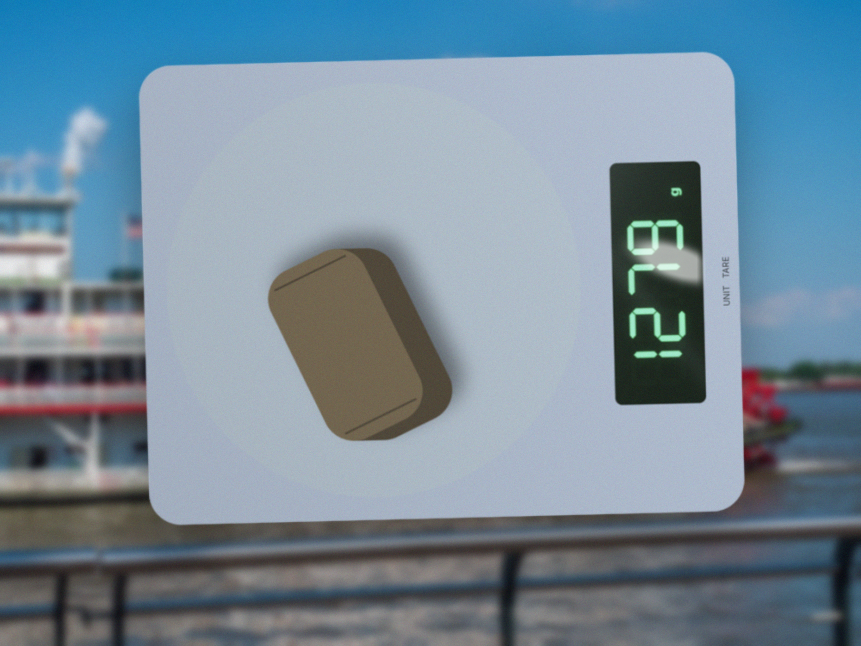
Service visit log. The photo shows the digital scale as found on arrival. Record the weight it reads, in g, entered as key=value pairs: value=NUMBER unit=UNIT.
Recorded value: value=1279 unit=g
